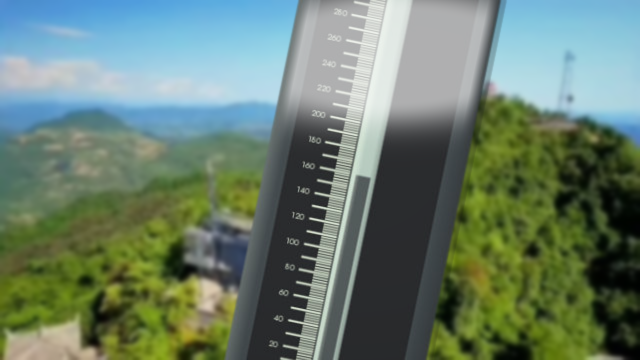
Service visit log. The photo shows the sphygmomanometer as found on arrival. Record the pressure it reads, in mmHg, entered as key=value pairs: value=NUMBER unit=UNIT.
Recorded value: value=160 unit=mmHg
